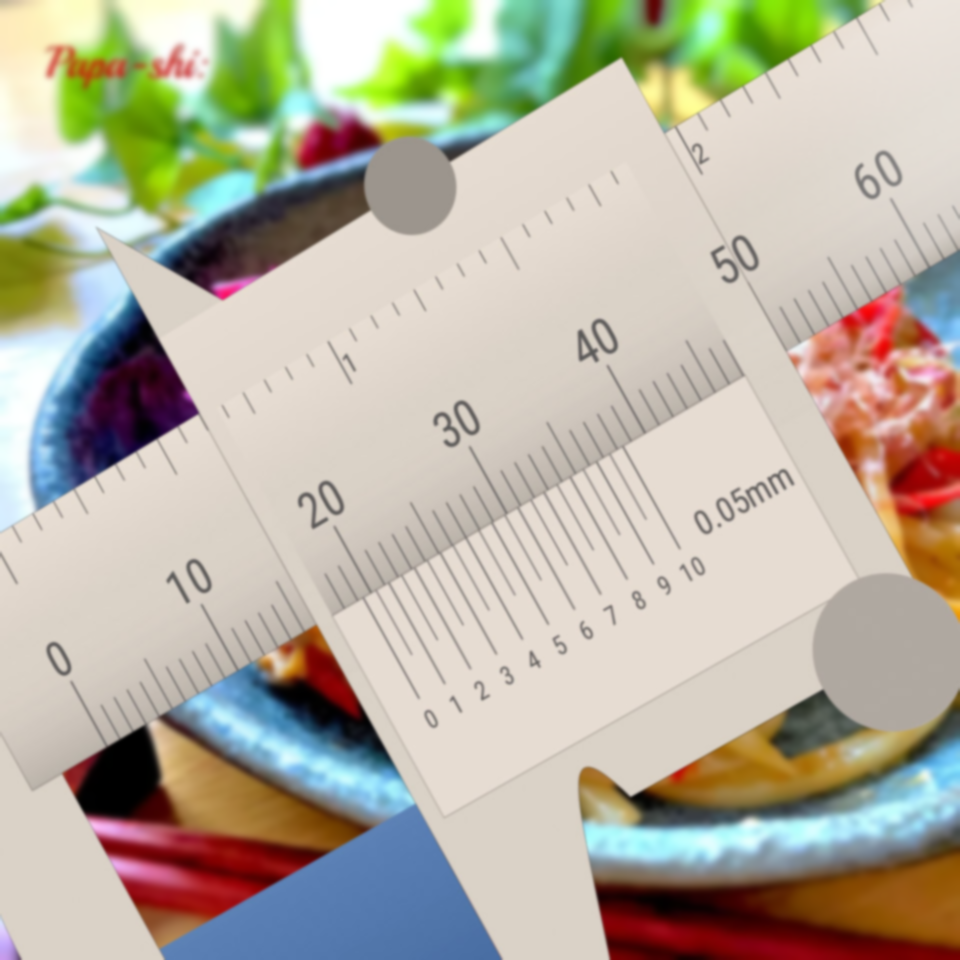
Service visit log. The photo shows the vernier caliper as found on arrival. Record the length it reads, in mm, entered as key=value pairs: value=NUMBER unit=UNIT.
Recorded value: value=19.4 unit=mm
